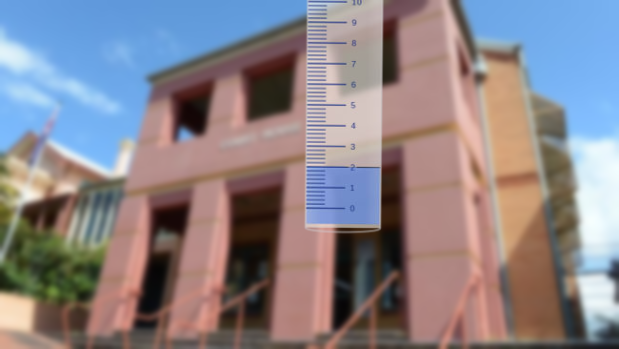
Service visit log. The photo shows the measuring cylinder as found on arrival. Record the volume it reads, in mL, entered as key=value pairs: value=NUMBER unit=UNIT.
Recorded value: value=2 unit=mL
